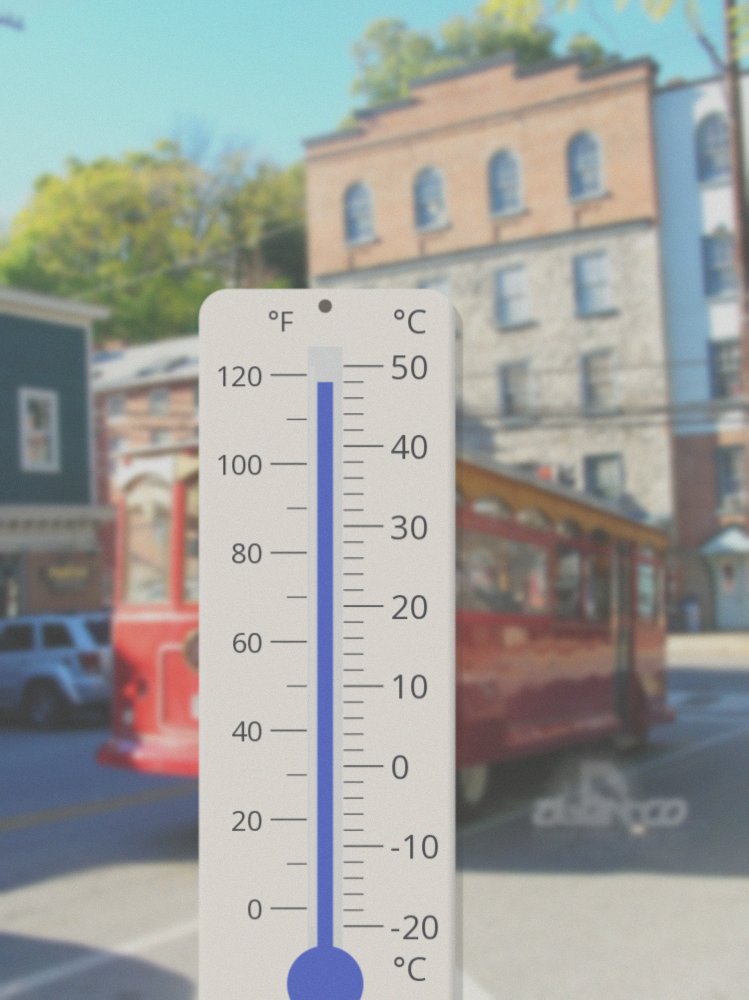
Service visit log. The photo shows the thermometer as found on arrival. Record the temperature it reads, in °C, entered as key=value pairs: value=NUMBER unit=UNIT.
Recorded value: value=48 unit=°C
